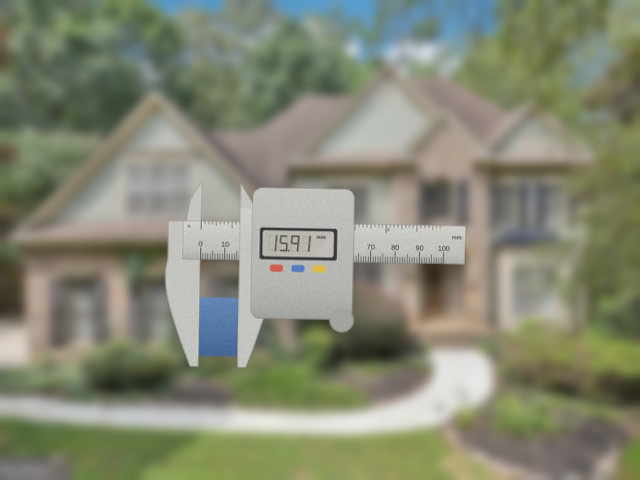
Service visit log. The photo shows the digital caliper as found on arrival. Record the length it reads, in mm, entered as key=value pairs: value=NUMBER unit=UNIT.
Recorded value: value=15.91 unit=mm
